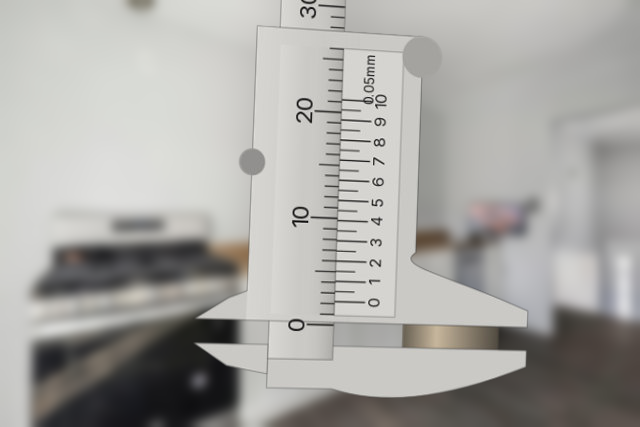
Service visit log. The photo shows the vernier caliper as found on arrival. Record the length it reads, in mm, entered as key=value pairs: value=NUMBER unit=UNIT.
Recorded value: value=2.2 unit=mm
